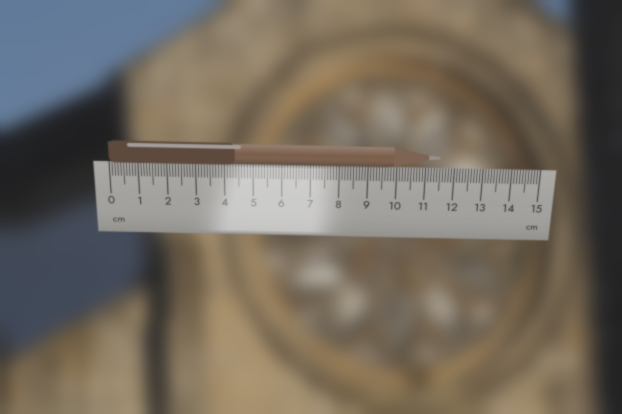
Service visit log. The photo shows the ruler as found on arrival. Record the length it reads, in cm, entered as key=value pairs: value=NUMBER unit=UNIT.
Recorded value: value=11.5 unit=cm
